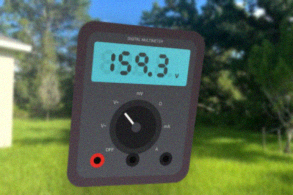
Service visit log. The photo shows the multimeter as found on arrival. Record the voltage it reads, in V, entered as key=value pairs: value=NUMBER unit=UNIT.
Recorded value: value=159.3 unit=V
